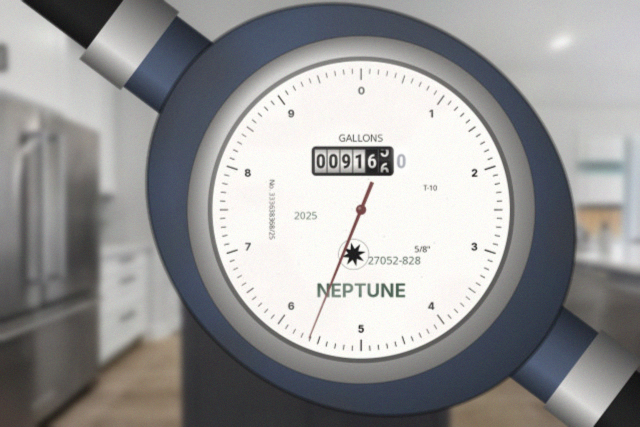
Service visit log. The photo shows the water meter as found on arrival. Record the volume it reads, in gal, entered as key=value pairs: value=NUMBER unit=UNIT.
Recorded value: value=91655.6 unit=gal
